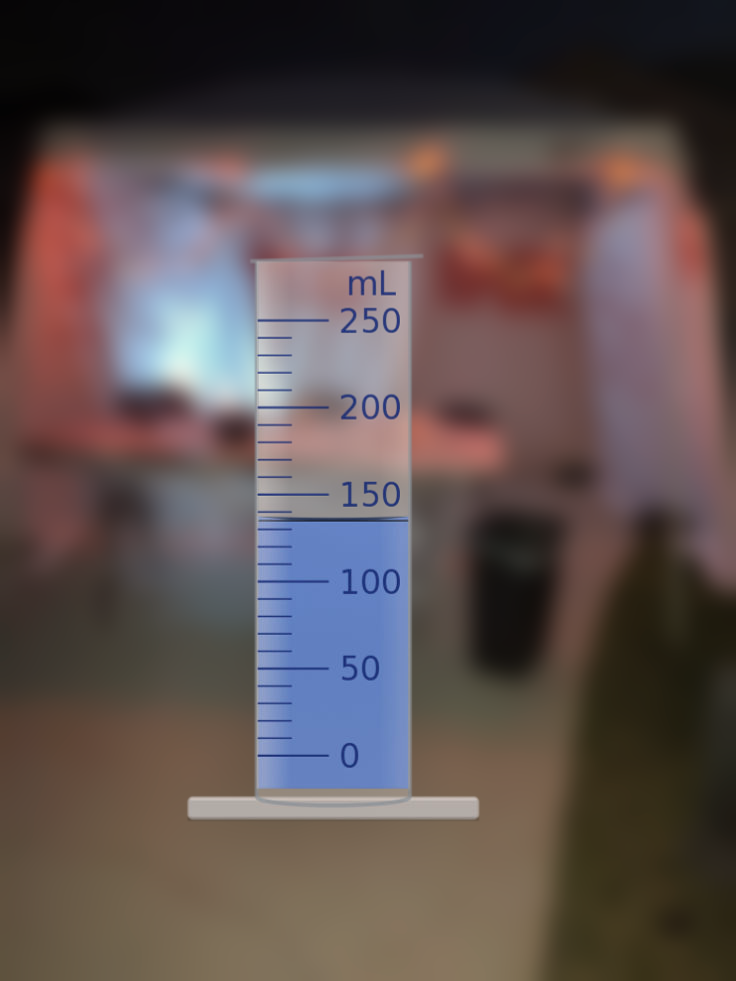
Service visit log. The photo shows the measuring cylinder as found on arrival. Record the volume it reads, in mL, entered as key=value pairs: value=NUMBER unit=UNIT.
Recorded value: value=135 unit=mL
